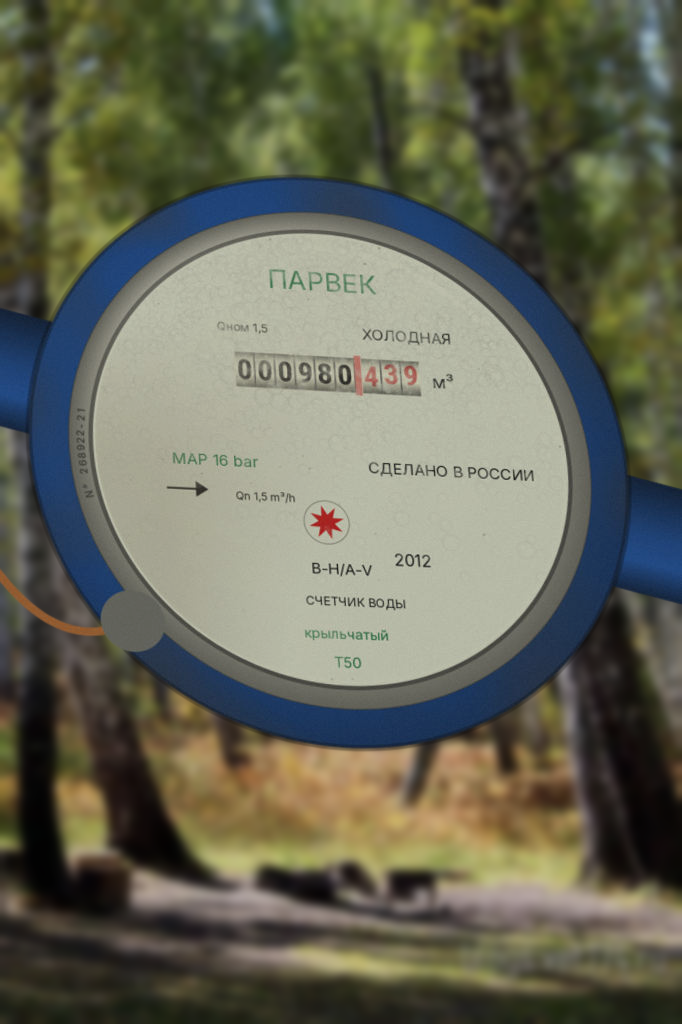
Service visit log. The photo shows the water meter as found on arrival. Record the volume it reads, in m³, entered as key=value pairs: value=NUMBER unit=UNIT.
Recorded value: value=980.439 unit=m³
